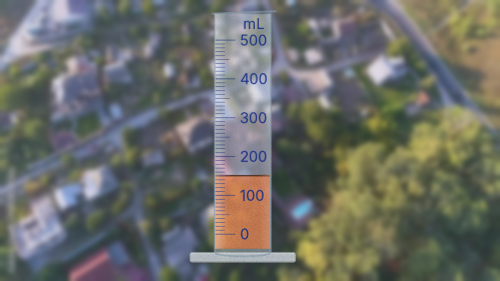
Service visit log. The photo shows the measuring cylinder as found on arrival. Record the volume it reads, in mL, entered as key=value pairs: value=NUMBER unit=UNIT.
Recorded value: value=150 unit=mL
